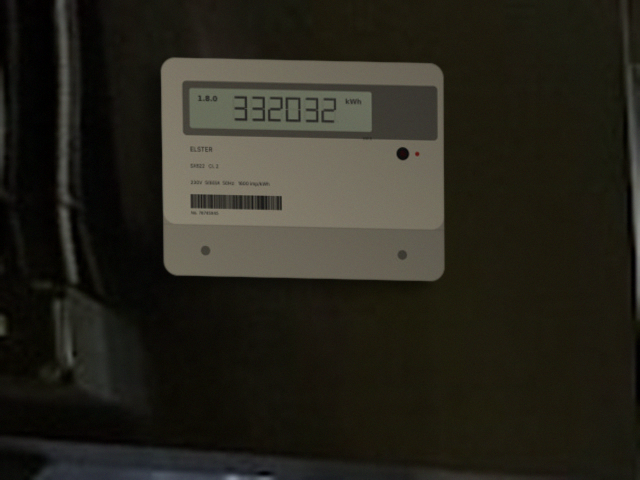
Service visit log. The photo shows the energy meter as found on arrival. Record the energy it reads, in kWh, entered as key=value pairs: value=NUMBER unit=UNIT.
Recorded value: value=332032 unit=kWh
